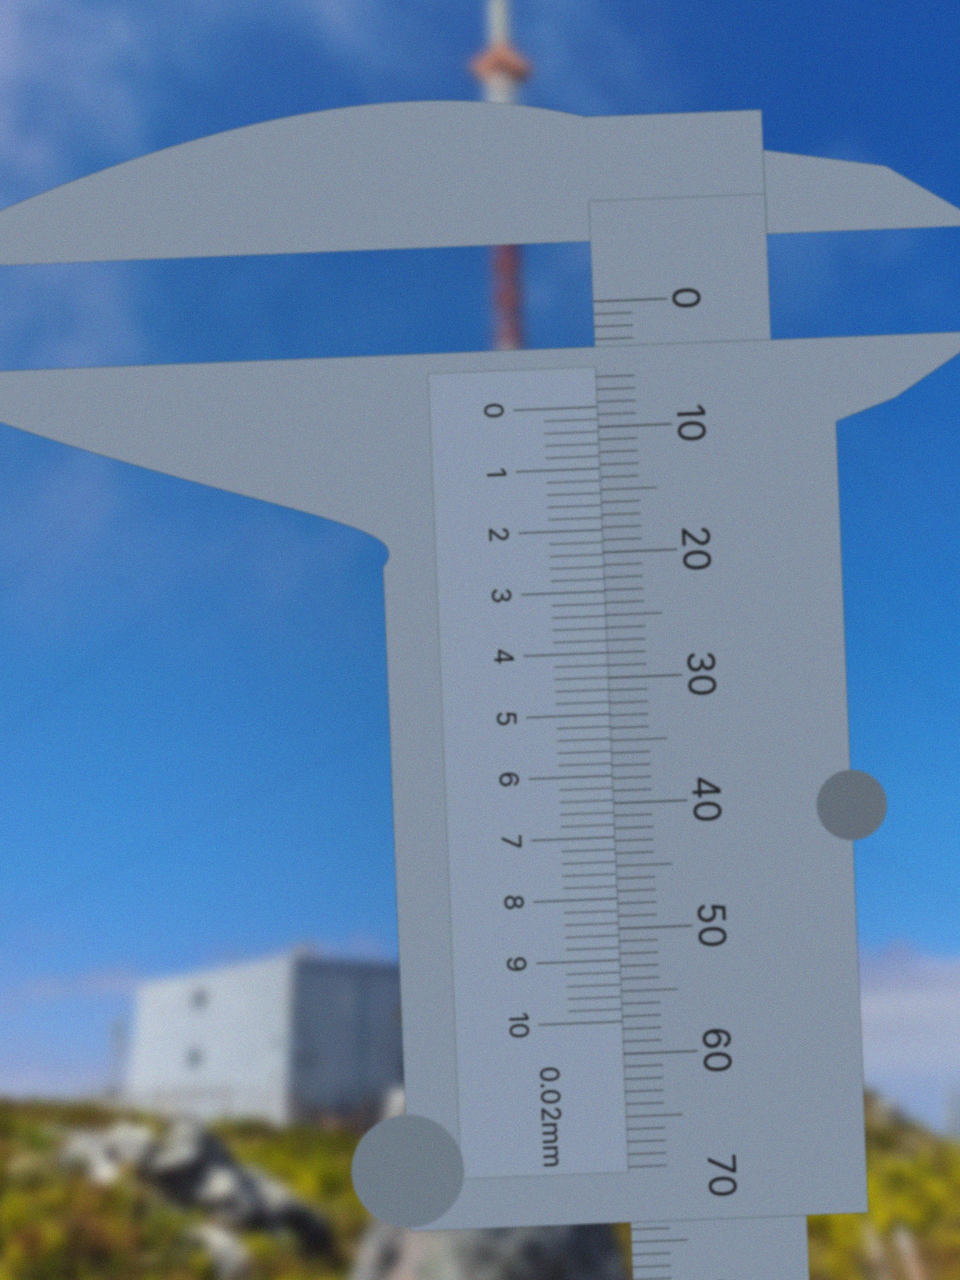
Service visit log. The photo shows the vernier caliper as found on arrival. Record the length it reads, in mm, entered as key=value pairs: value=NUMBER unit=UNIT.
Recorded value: value=8.4 unit=mm
